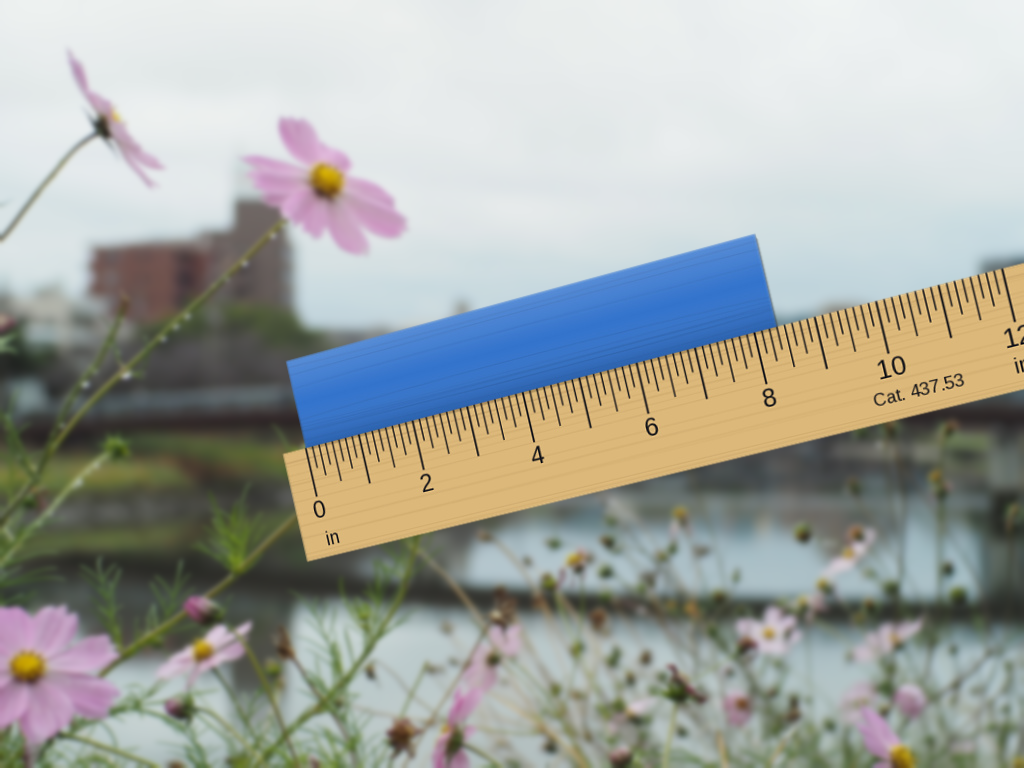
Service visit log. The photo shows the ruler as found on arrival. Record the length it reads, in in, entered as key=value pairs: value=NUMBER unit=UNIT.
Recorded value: value=8.375 unit=in
